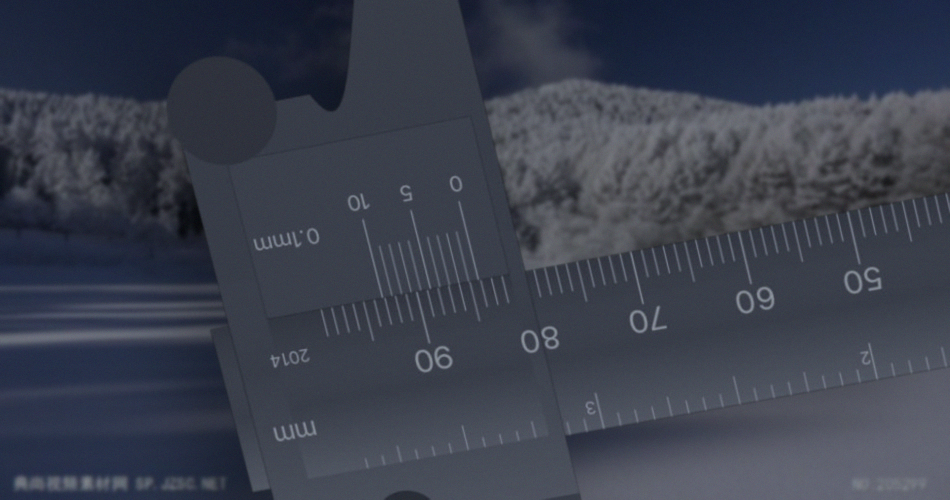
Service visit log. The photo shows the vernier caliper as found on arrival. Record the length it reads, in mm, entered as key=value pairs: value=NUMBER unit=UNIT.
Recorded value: value=84.2 unit=mm
